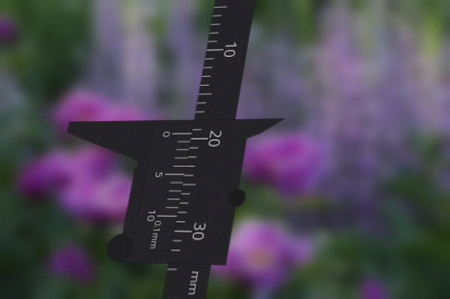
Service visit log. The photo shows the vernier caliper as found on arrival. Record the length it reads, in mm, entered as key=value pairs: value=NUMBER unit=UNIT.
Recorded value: value=19.4 unit=mm
